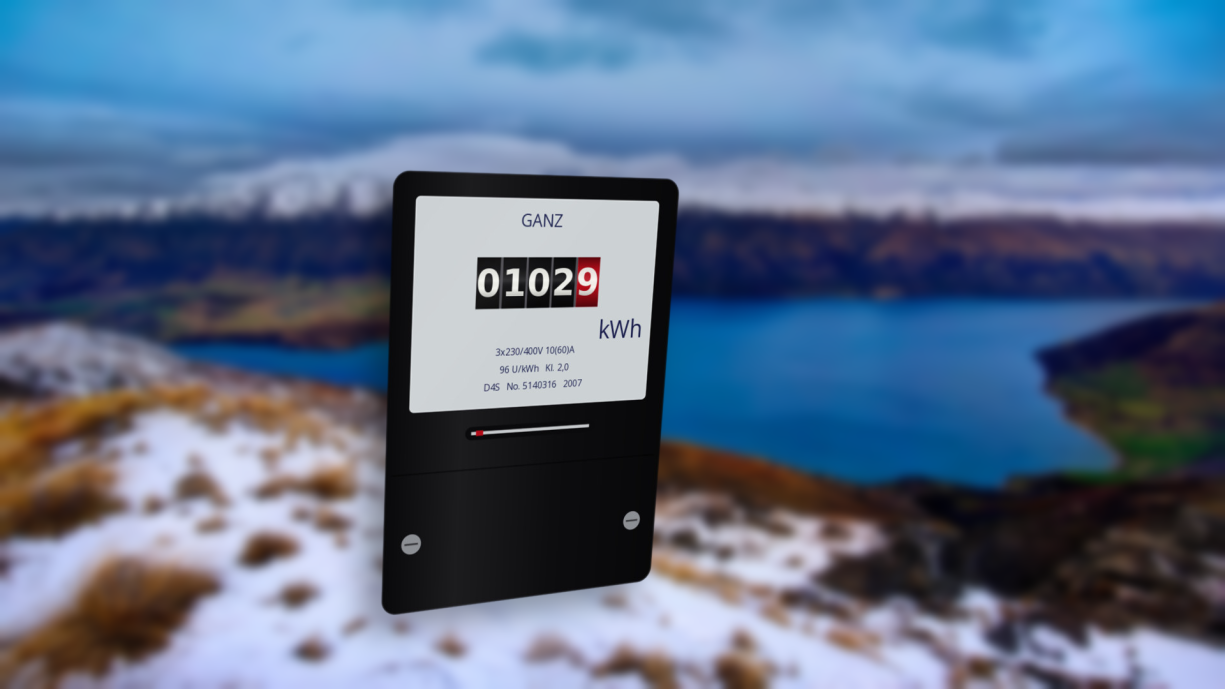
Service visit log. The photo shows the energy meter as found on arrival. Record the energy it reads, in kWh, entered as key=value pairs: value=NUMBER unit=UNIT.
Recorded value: value=102.9 unit=kWh
